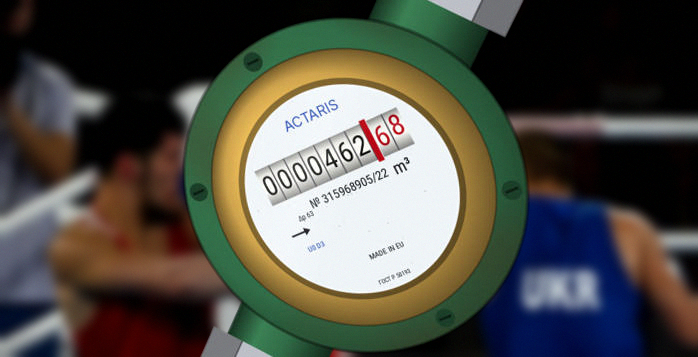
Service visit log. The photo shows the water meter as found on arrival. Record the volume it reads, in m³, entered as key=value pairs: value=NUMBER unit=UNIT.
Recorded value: value=462.68 unit=m³
